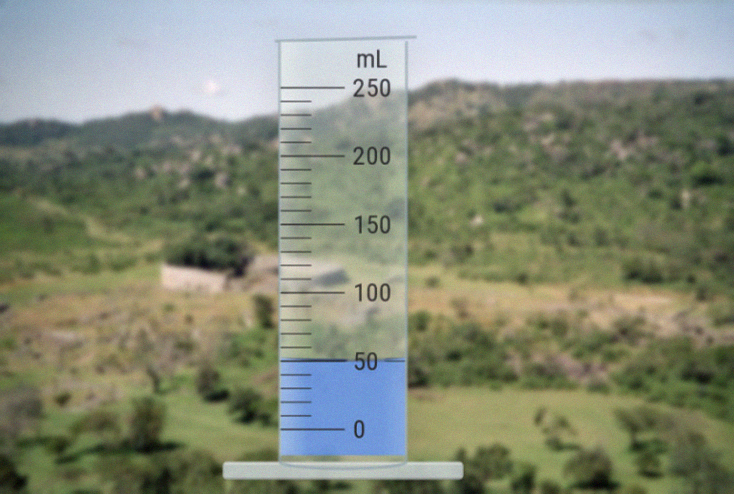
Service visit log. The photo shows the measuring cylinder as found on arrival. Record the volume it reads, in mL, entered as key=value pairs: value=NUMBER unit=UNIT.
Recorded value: value=50 unit=mL
